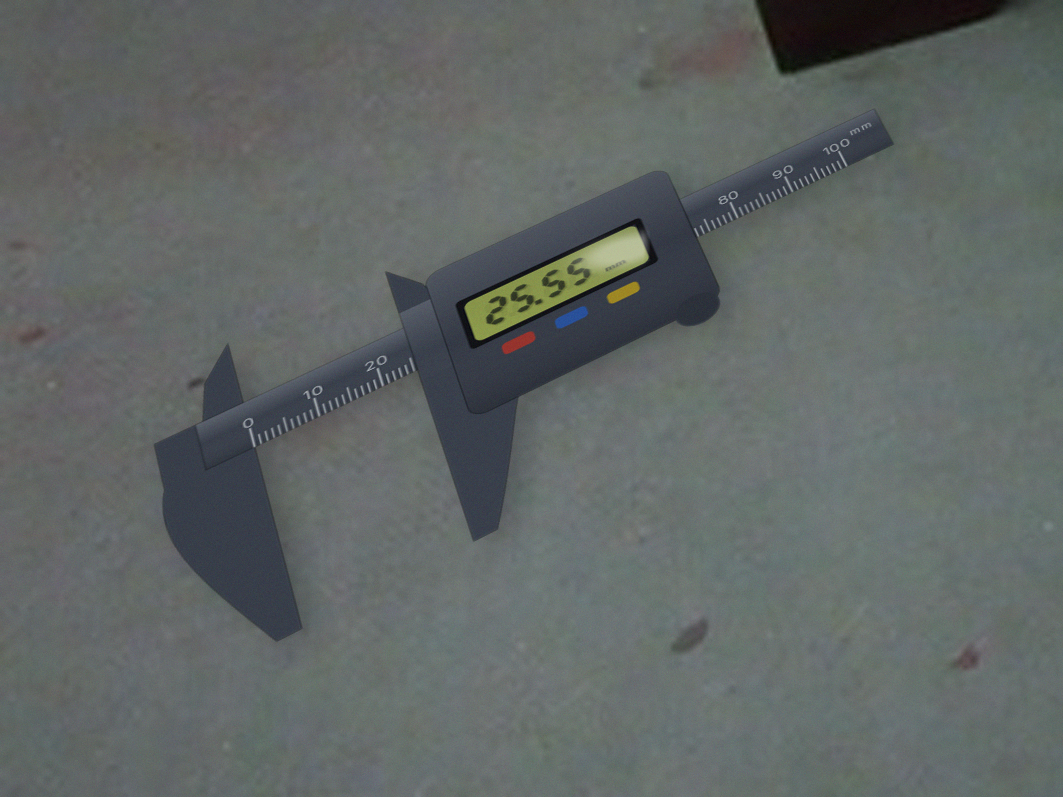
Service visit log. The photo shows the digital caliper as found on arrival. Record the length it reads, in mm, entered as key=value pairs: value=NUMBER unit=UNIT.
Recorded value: value=25.55 unit=mm
